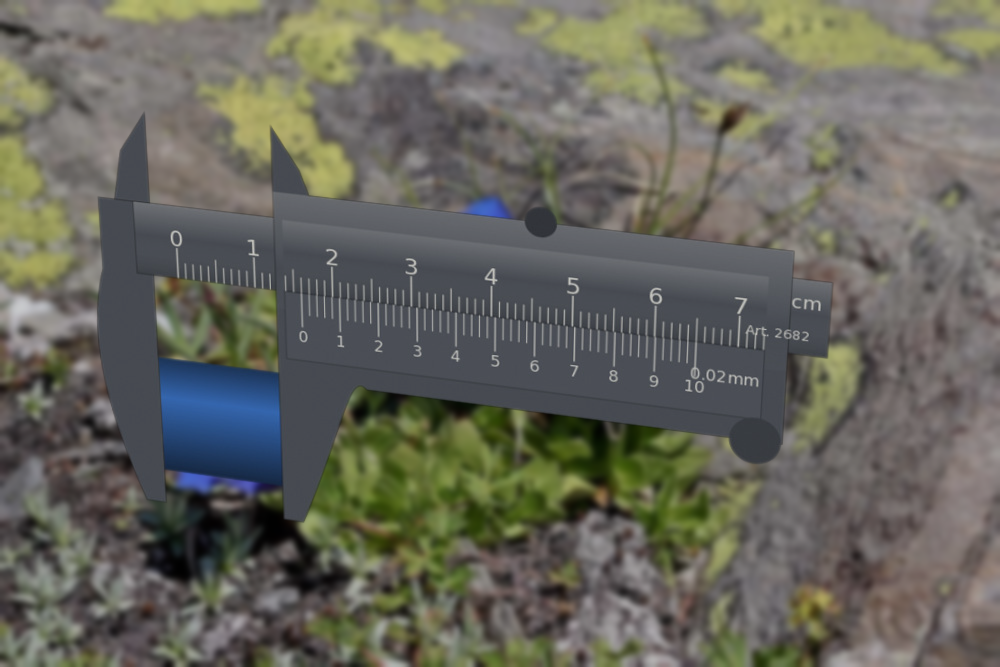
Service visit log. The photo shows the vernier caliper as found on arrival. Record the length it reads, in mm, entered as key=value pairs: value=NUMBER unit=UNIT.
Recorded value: value=16.0 unit=mm
